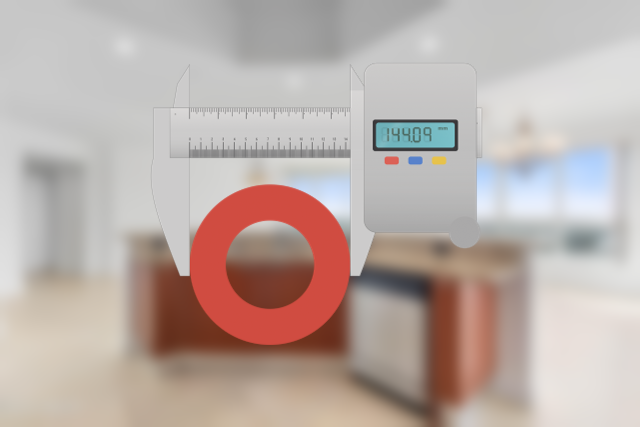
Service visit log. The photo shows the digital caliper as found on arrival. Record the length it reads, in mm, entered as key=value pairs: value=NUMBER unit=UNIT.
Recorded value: value=144.09 unit=mm
